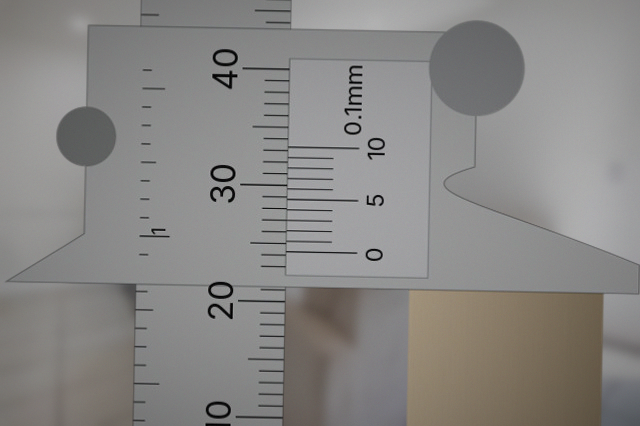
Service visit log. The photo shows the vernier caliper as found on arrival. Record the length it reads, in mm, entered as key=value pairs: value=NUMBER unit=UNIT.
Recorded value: value=24.3 unit=mm
